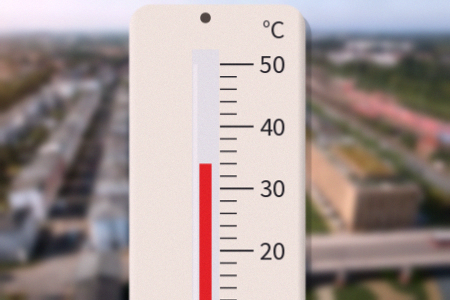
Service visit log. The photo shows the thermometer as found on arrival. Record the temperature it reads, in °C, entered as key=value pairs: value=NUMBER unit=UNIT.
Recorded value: value=34 unit=°C
